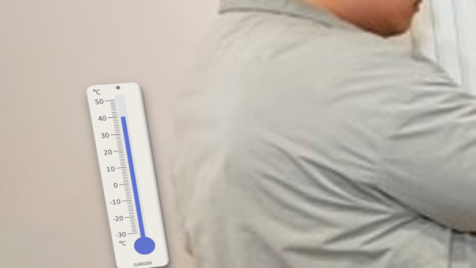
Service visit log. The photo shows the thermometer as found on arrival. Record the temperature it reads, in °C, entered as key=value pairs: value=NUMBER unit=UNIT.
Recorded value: value=40 unit=°C
